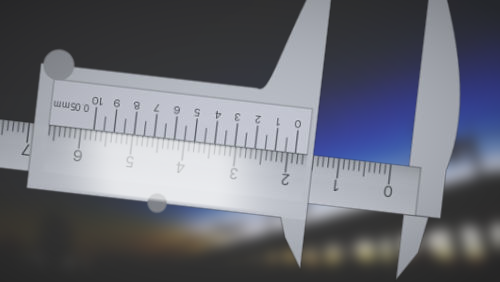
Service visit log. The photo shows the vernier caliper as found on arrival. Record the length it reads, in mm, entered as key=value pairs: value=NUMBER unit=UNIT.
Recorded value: value=18.5 unit=mm
